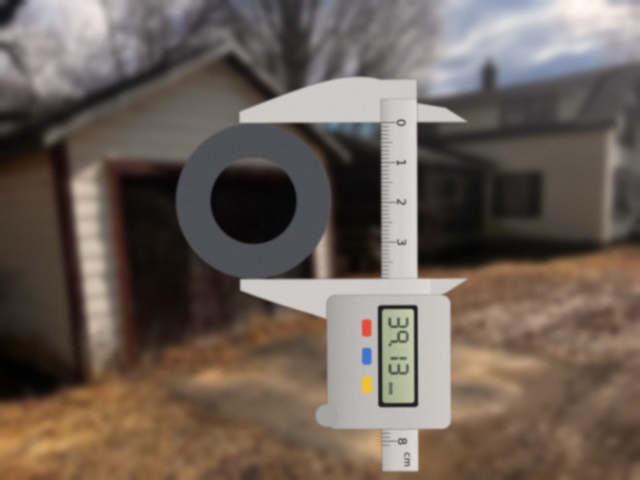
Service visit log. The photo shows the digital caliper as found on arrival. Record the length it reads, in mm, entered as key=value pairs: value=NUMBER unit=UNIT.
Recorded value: value=39.13 unit=mm
